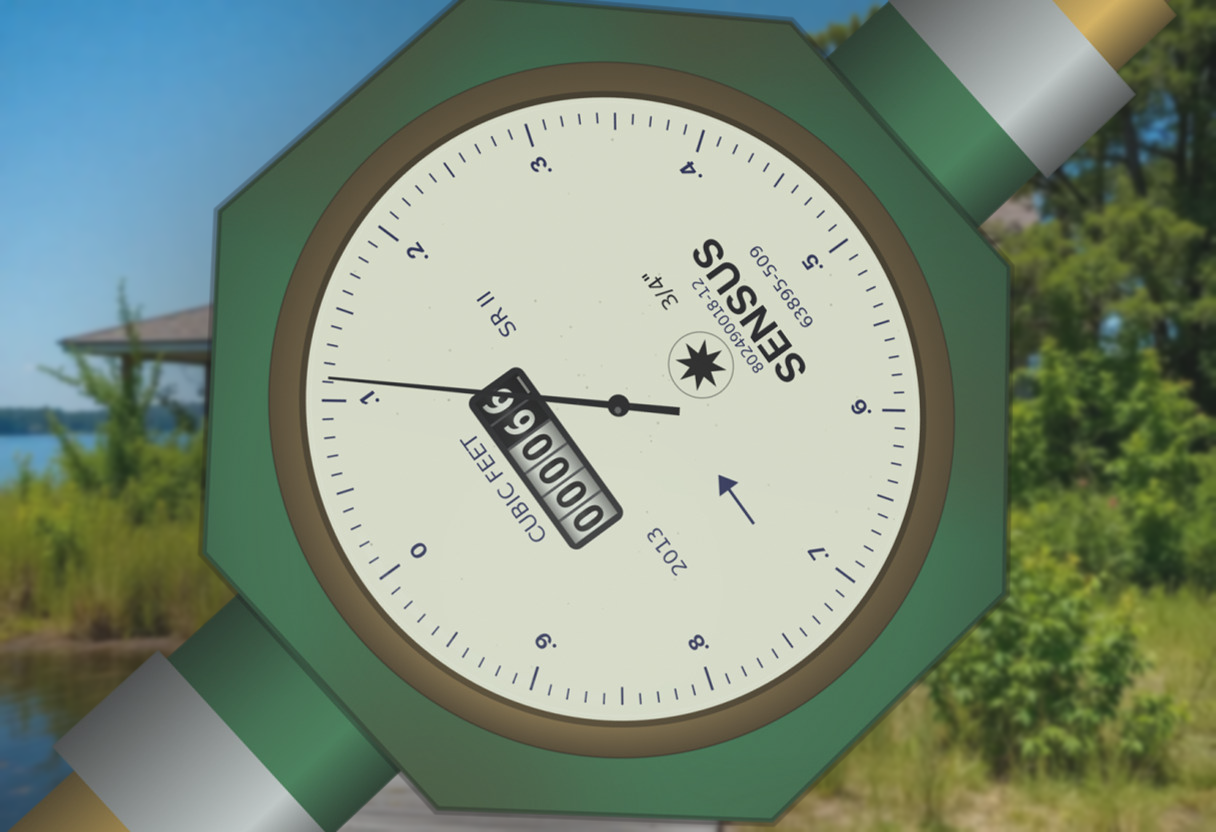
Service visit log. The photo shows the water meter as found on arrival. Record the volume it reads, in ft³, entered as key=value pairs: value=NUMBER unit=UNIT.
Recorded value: value=66.11 unit=ft³
